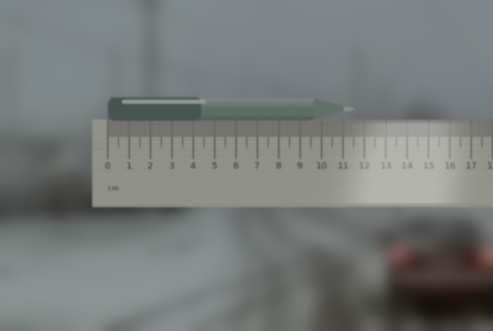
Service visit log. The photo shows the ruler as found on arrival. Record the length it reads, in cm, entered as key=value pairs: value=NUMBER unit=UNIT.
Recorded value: value=11.5 unit=cm
